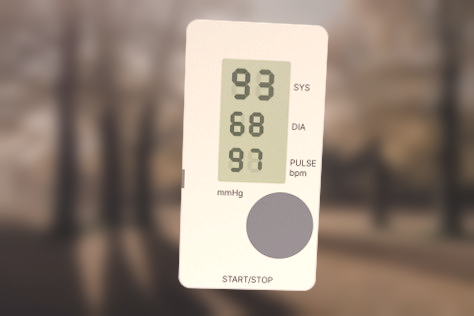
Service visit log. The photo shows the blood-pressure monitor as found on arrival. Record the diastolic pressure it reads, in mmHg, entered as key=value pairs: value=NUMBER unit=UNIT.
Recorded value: value=68 unit=mmHg
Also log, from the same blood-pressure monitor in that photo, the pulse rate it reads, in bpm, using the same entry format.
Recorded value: value=97 unit=bpm
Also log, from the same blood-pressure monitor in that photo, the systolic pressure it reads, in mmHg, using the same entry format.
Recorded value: value=93 unit=mmHg
